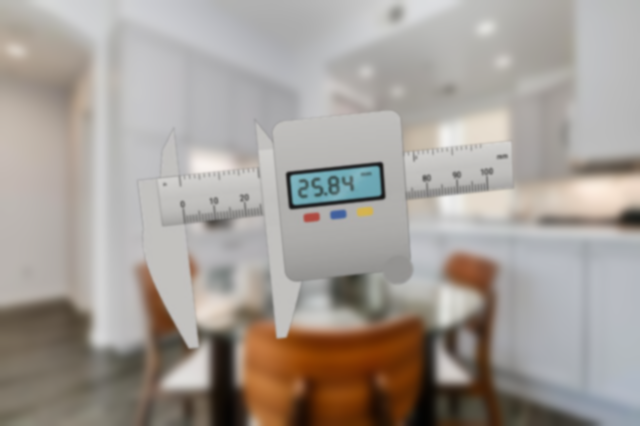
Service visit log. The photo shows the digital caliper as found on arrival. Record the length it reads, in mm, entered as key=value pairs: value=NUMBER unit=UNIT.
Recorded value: value=25.84 unit=mm
